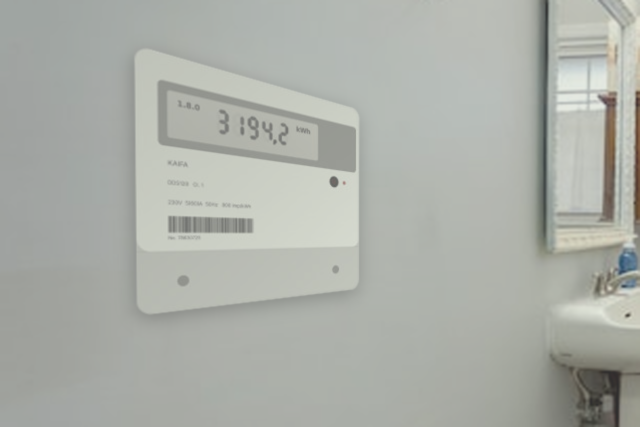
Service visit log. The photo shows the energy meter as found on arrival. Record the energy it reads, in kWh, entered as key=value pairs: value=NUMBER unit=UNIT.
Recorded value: value=3194.2 unit=kWh
